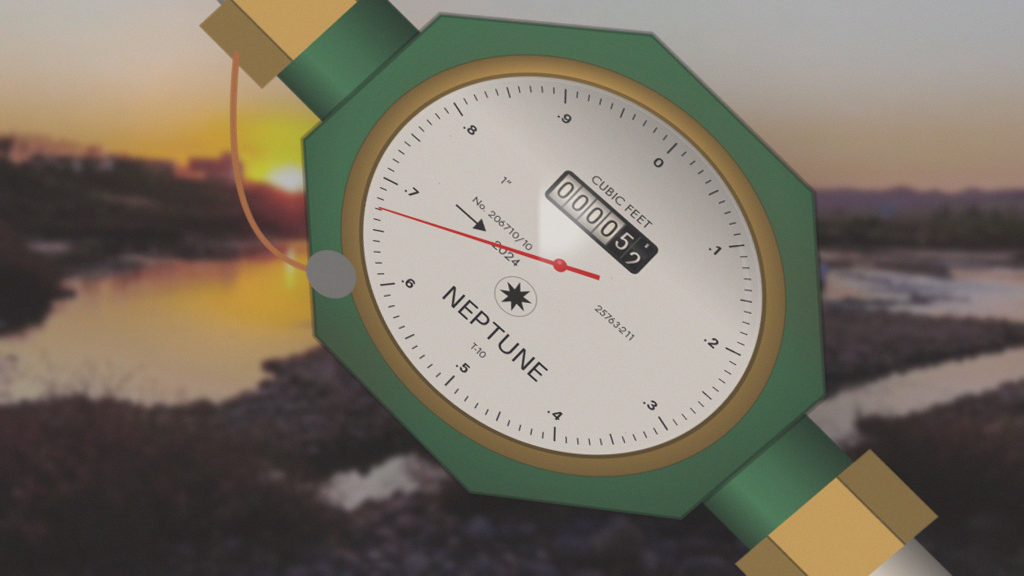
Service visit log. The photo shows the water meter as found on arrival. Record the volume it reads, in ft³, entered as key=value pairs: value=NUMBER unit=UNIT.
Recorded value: value=51.67 unit=ft³
